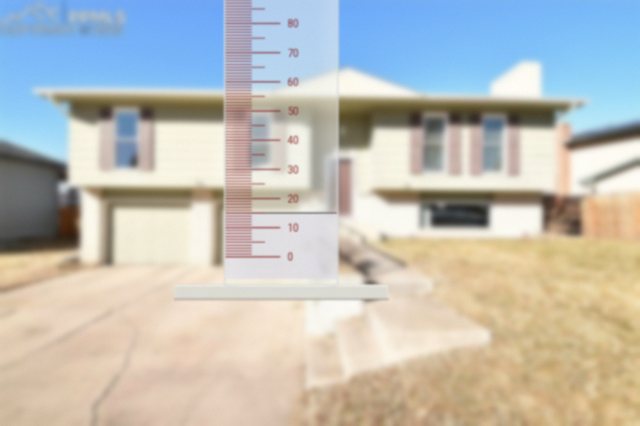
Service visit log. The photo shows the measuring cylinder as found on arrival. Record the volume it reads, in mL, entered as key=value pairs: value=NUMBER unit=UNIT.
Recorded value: value=15 unit=mL
